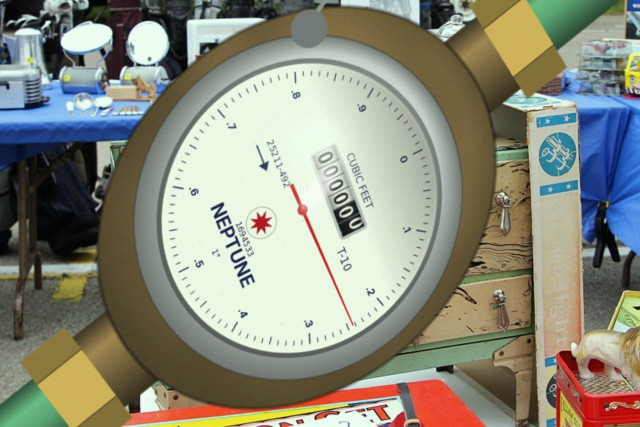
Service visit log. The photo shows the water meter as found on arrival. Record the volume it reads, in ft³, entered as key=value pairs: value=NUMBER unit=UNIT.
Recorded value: value=0.24 unit=ft³
